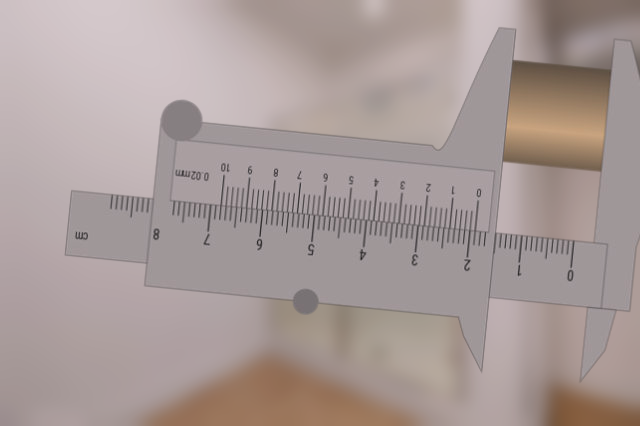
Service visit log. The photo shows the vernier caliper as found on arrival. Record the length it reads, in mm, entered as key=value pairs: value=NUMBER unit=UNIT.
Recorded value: value=19.0 unit=mm
